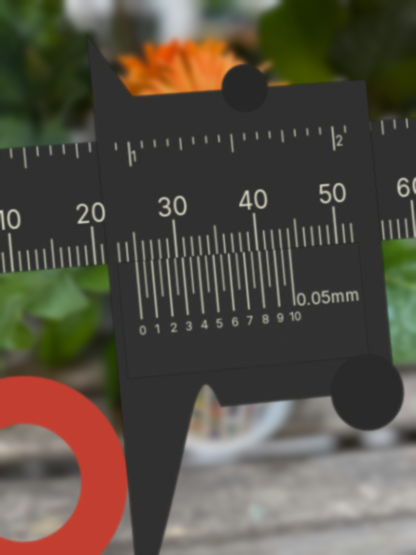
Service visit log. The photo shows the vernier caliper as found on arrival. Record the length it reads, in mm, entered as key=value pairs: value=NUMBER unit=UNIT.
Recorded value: value=25.0 unit=mm
